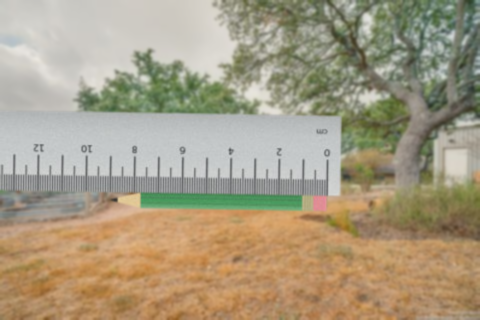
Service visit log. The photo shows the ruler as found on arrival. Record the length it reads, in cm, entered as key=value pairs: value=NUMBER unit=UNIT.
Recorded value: value=9 unit=cm
